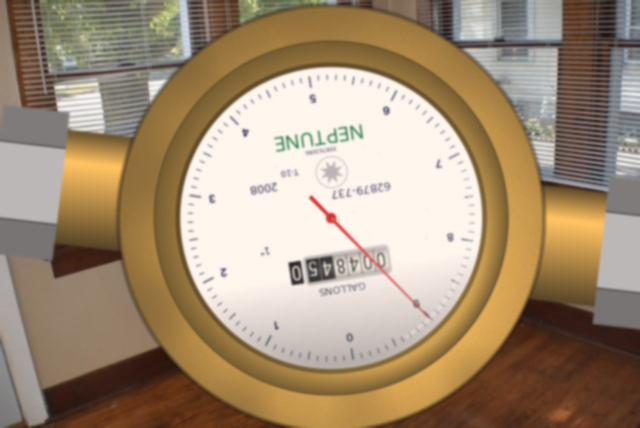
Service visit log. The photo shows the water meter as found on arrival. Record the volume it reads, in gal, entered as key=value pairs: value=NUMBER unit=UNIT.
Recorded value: value=48449.0 unit=gal
